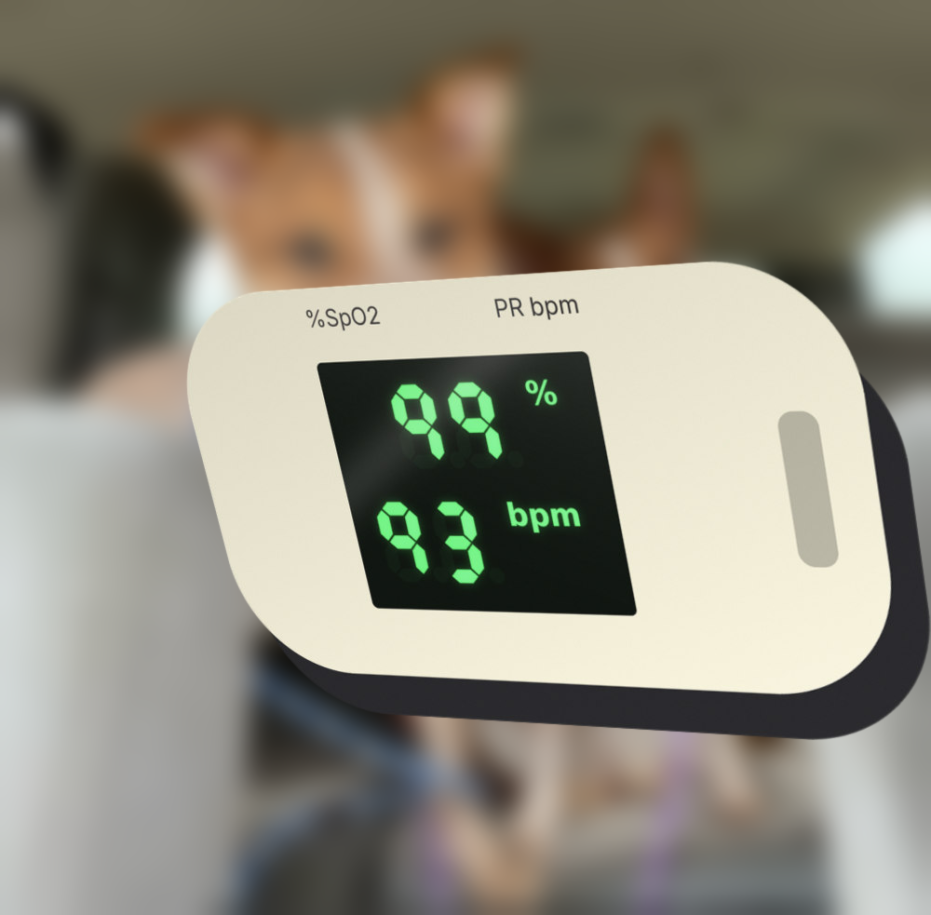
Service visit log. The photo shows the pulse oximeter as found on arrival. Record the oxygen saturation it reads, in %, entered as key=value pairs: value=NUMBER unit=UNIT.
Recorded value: value=99 unit=%
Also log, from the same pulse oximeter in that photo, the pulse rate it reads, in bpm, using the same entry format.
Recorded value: value=93 unit=bpm
